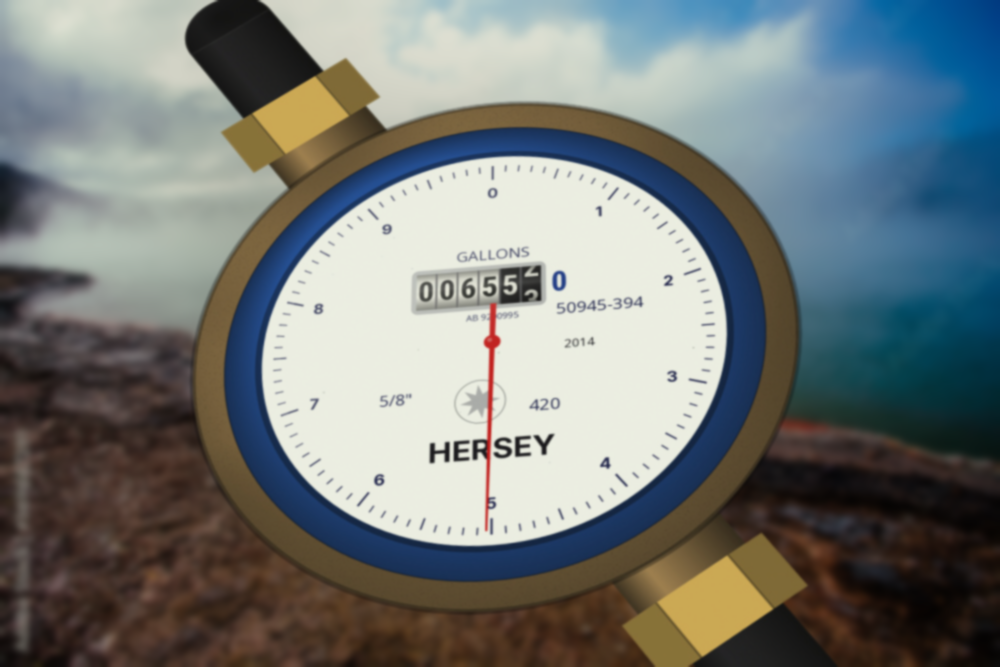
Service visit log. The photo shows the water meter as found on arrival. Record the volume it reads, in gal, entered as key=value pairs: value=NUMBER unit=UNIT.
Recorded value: value=65525.0 unit=gal
